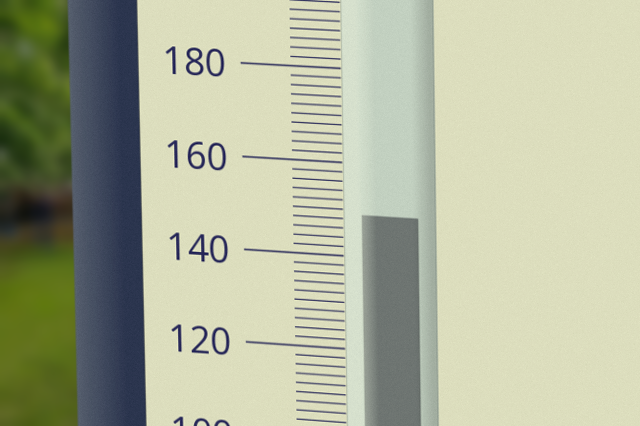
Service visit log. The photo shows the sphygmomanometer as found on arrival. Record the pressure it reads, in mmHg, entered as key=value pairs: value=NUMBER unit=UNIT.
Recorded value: value=149 unit=mmHg
